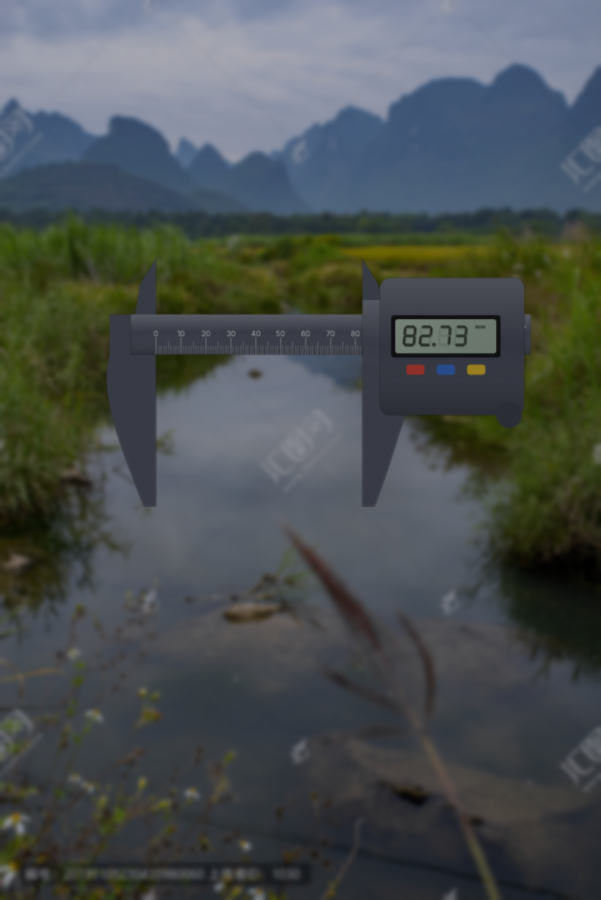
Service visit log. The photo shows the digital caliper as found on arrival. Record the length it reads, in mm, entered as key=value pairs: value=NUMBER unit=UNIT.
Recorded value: value=82.73 unit=mm
